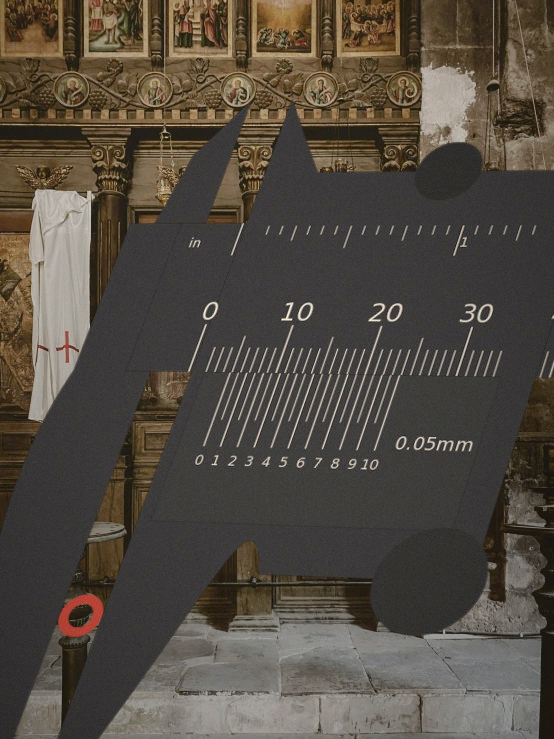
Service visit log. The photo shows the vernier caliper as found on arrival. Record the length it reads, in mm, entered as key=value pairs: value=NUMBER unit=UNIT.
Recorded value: value=4.8 unit=mm
